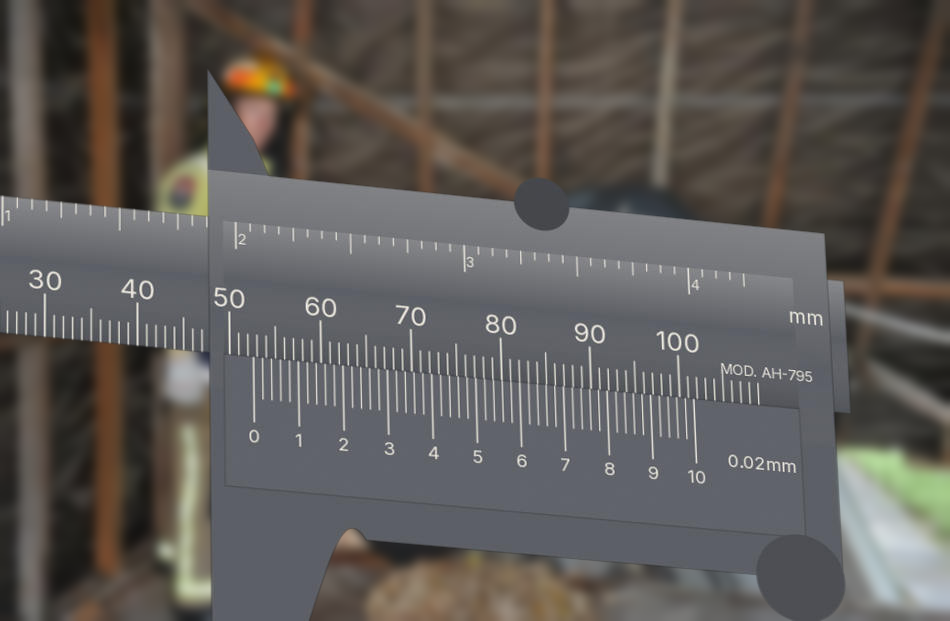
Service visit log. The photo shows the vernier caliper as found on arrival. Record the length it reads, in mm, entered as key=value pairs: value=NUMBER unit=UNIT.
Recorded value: value=52.6 unit=mm
